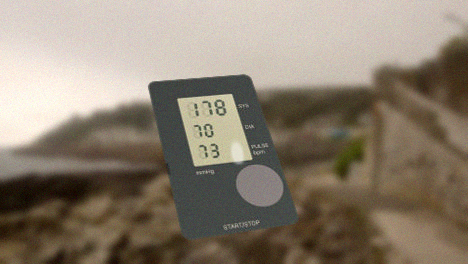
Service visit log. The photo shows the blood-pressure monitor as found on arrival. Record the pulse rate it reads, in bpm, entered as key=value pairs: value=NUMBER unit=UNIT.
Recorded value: value=73 unit=bpm
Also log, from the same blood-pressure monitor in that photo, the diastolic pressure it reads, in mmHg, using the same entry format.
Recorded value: value=70 unit=mmHg
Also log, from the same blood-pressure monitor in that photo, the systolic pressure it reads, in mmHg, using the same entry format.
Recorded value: value=178 unit=mmHg
